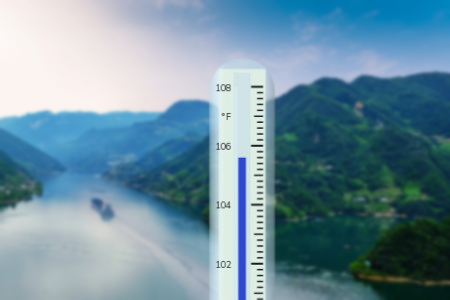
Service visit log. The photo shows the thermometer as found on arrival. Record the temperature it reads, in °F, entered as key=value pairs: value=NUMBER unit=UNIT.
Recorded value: value=105.6 unit=°F
